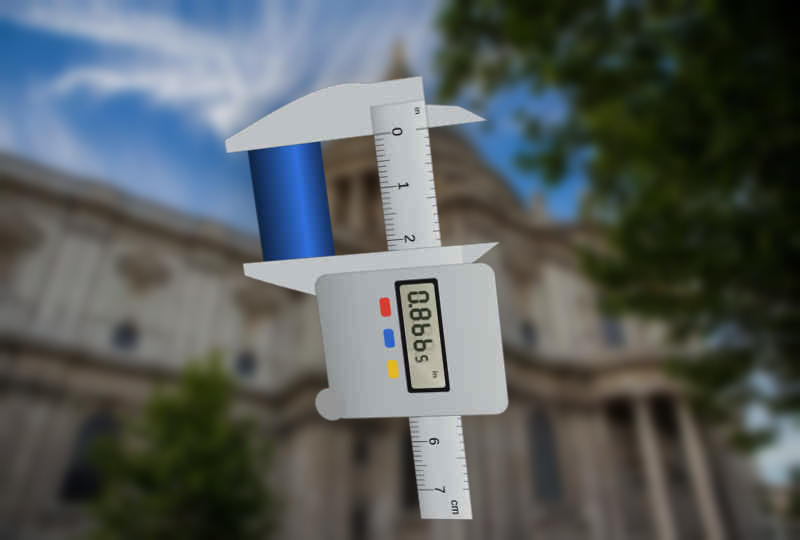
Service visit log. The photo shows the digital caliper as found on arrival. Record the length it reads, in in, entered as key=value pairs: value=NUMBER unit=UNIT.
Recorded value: value=0.8665 unit=in
